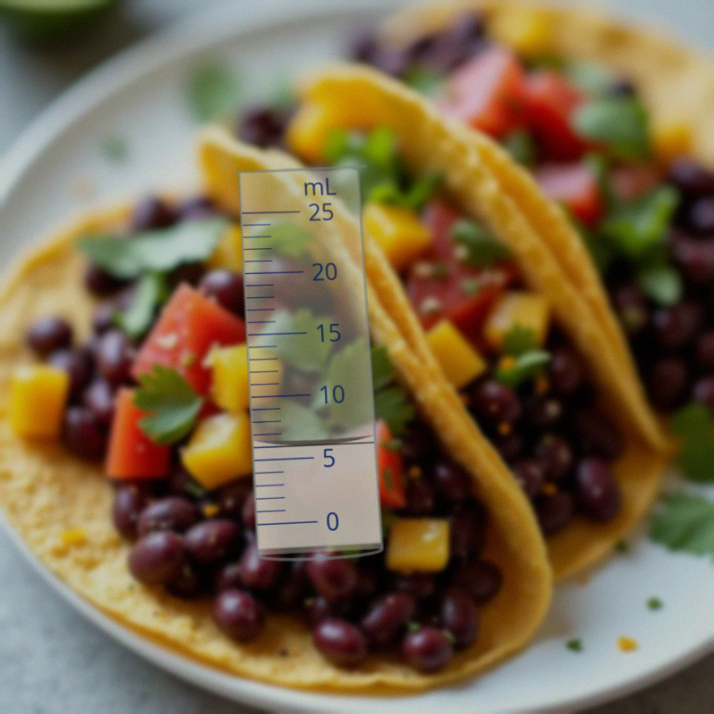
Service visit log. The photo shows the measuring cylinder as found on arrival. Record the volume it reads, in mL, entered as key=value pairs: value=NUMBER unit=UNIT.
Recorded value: value=6 unit=mL
